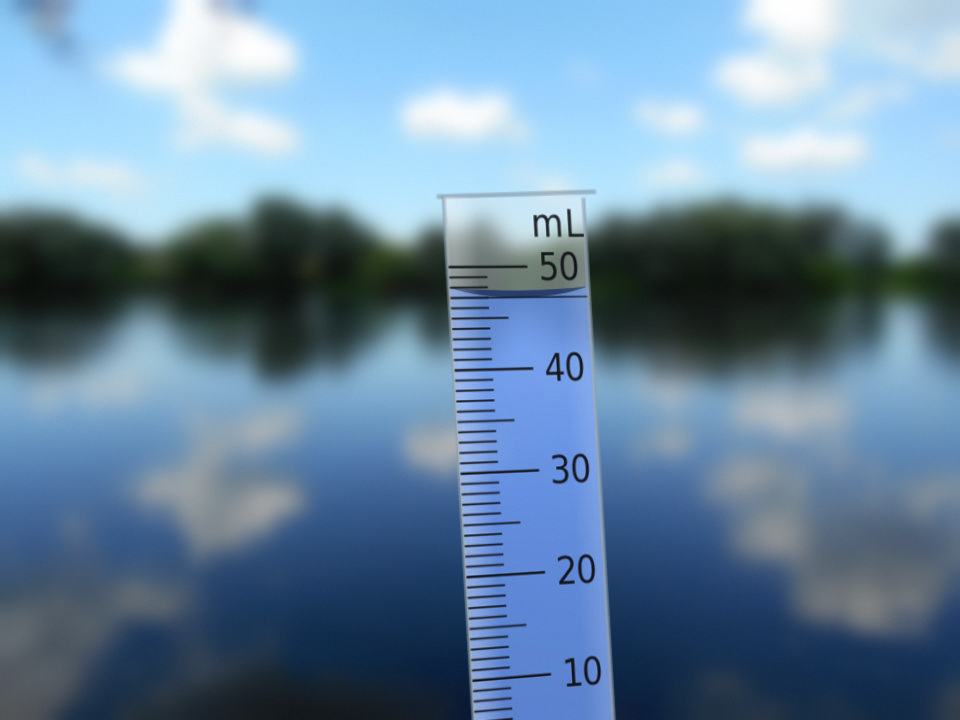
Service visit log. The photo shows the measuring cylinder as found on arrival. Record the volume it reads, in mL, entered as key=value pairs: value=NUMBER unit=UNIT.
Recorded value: value=47 unit=mL
